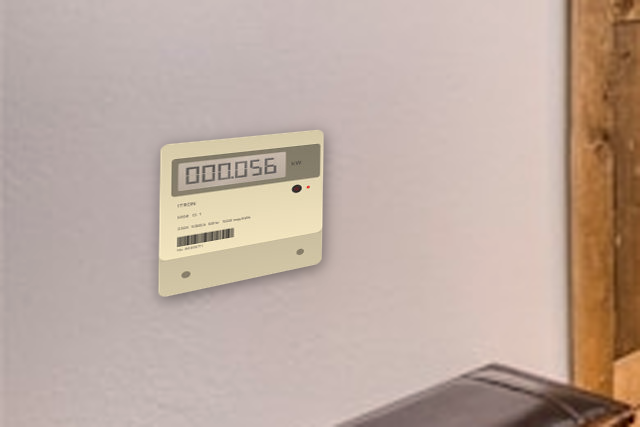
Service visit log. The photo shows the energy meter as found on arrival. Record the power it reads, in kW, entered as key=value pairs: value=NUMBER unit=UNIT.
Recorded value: value=0.056 unit=kW
